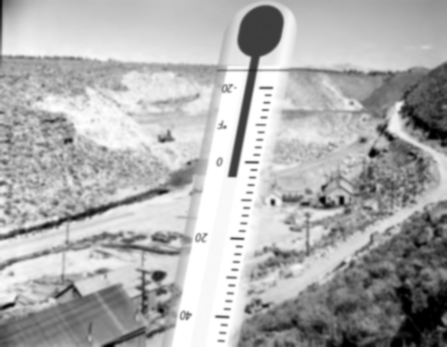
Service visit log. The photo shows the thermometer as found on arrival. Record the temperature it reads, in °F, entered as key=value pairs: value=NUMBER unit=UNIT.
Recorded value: value=4 unit=°F
